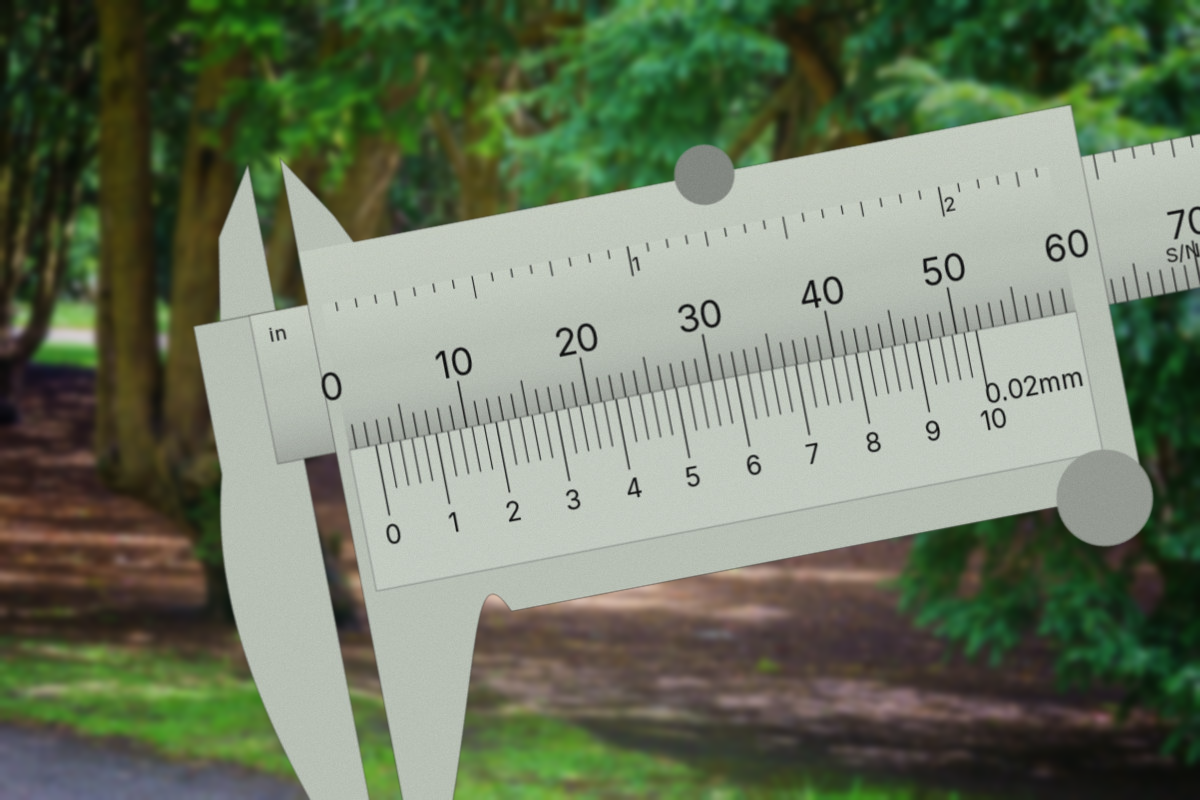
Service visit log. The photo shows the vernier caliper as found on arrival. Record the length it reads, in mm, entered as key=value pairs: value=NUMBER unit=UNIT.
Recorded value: value=2.6 unit=mm
